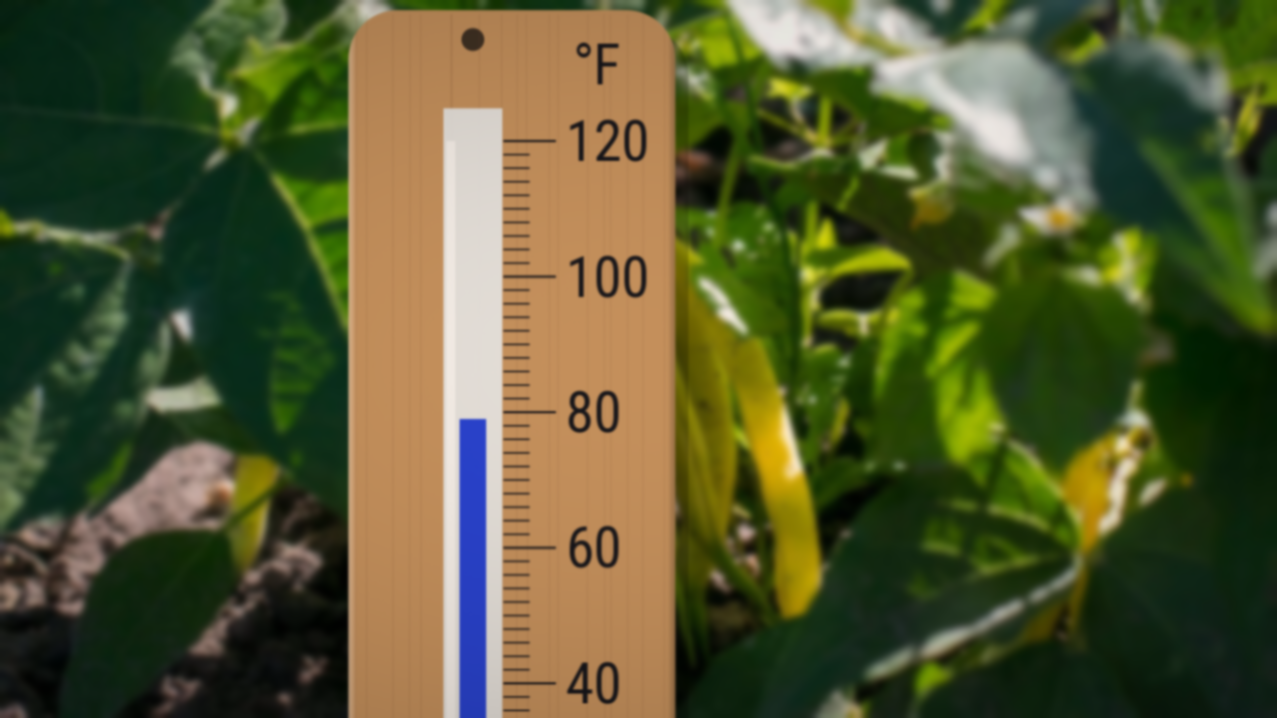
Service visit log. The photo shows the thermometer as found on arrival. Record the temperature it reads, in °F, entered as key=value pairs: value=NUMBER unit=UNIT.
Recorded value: value=79 unit=°F
